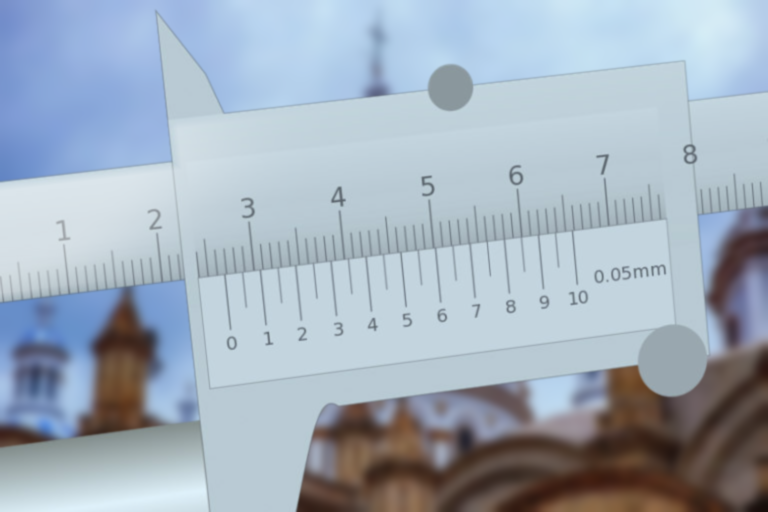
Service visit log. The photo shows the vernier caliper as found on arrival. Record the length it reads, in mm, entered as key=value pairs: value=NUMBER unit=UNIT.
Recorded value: value=26.8 unit=mm
